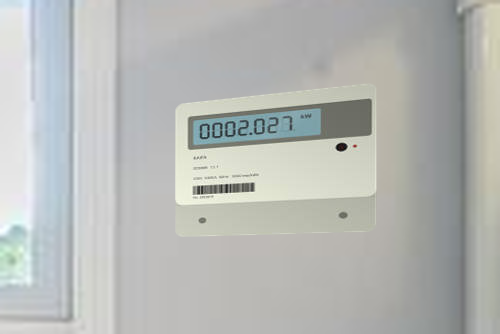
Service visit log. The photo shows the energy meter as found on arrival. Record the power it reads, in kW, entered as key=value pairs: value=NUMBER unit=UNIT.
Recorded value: value=2.027 unit=kW
